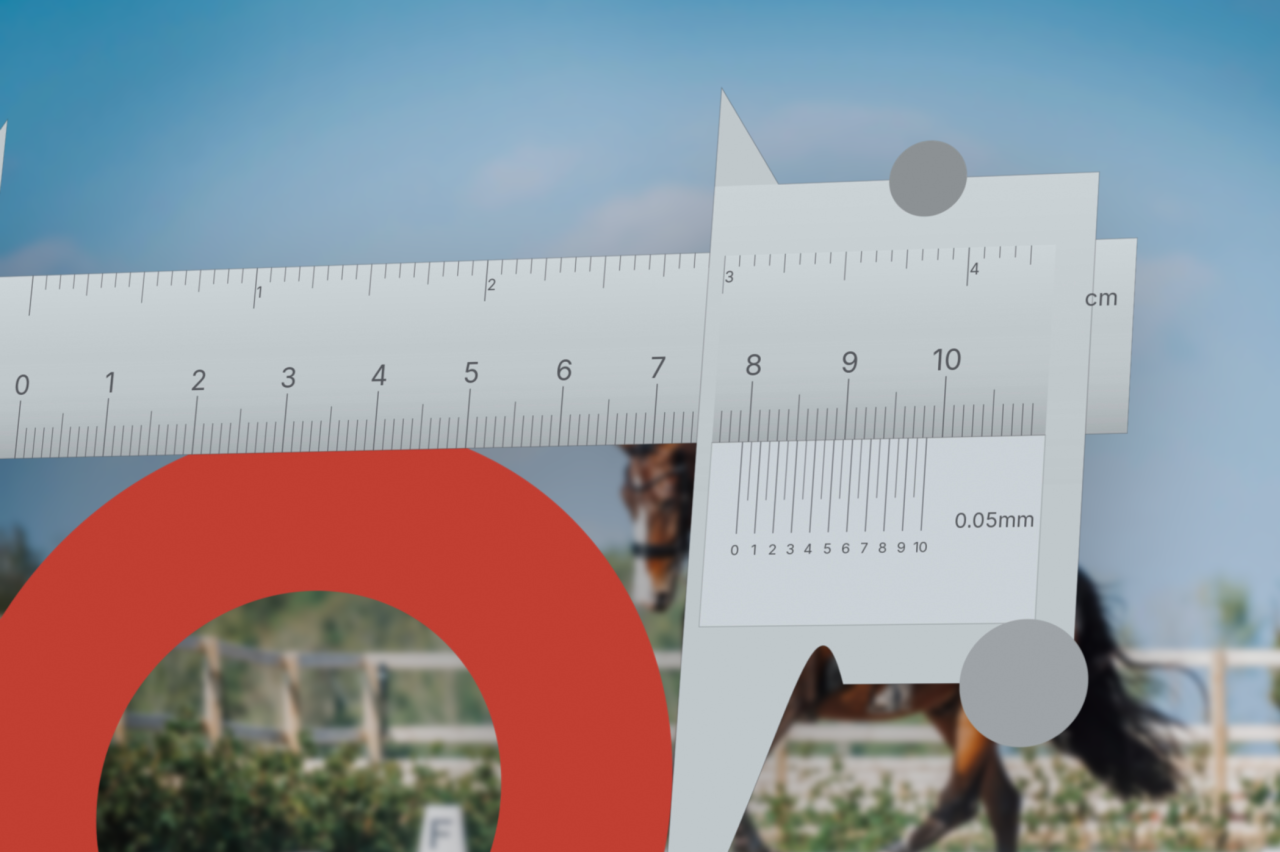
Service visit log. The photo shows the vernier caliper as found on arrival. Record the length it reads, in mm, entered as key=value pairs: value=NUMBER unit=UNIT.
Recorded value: value=79.4 unit=mm
